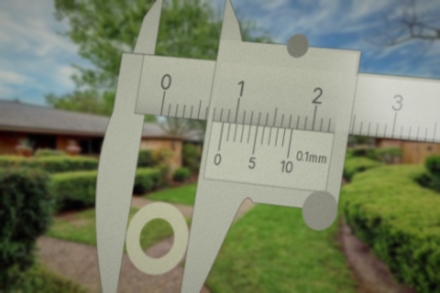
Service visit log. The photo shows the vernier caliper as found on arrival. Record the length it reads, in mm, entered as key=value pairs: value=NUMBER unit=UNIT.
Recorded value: value=8.4 unit=mm
